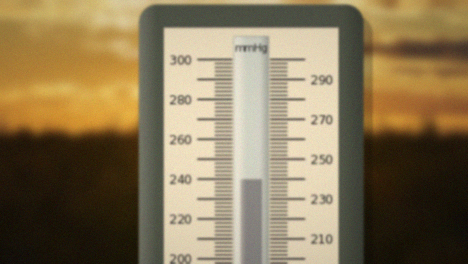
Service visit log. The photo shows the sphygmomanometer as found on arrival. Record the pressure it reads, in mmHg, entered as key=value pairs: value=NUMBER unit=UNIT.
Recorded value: value=240 unit=mmHg
